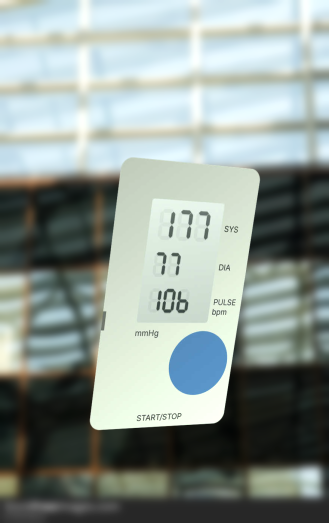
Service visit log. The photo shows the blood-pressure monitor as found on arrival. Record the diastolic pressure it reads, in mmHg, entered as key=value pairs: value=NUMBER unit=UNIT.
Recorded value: value=77 unit=mmHg
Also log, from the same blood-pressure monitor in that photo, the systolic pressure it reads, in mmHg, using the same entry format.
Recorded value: value=177 unit=mmHg
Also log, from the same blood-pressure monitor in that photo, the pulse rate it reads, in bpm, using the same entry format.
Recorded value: value=106 unit=bpm
